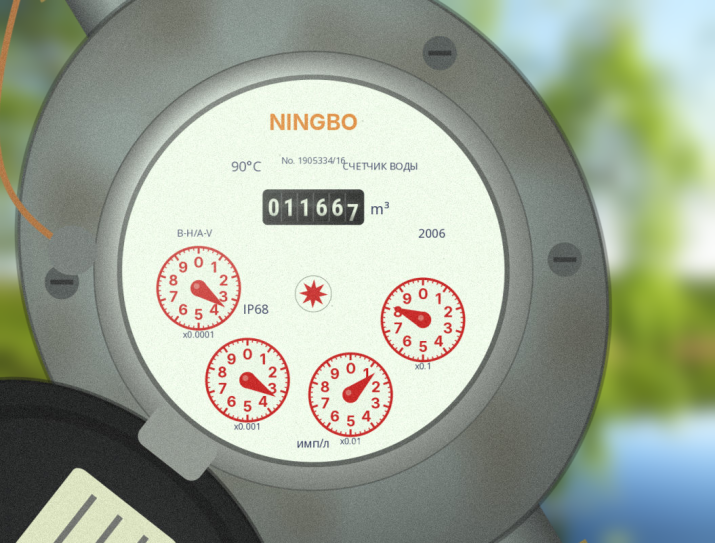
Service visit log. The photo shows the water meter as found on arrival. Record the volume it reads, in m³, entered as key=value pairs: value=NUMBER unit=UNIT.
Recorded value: value=11666.8133 unit=m³
